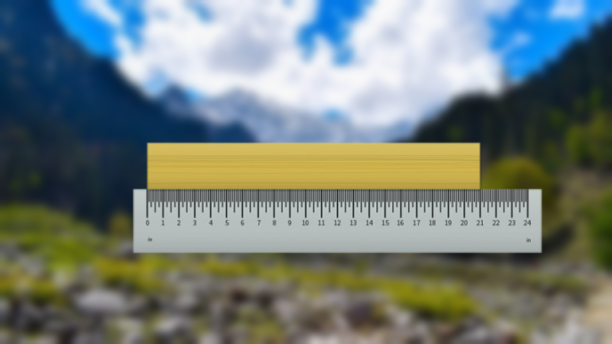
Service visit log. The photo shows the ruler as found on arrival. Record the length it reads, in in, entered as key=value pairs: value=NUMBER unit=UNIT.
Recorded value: value=21 unit=in
